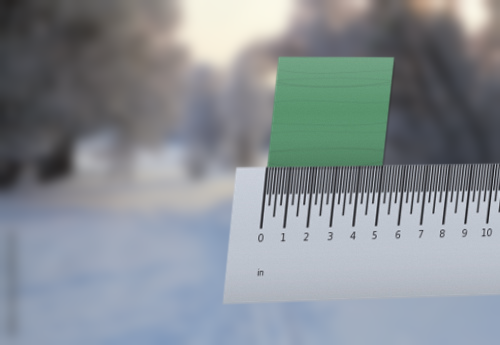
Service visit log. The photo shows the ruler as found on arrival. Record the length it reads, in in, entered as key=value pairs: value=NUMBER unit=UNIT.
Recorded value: value=5 unit=in
